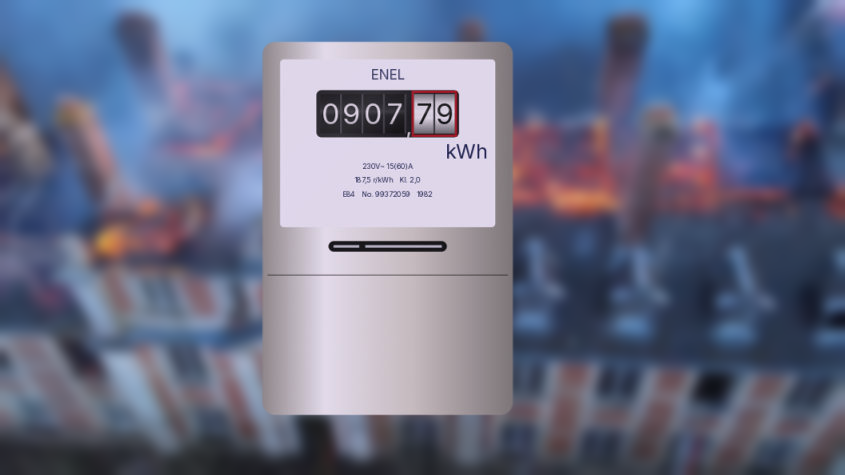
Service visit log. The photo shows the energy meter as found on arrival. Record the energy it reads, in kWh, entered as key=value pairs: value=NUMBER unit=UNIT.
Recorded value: value=907.79 unit=kWh
